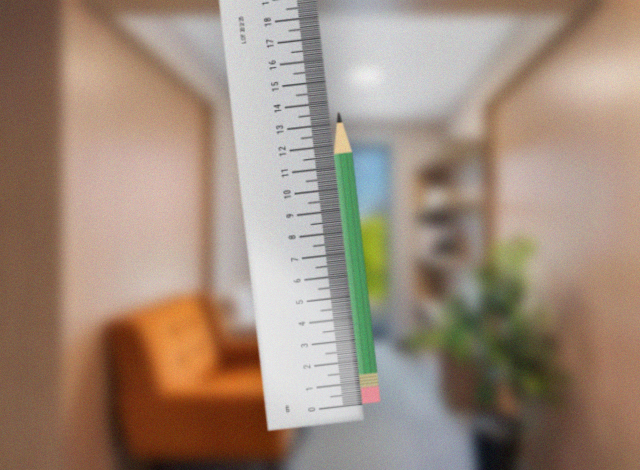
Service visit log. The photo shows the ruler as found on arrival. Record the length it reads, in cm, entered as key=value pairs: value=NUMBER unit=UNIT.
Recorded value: value=13.5 unit=cm
